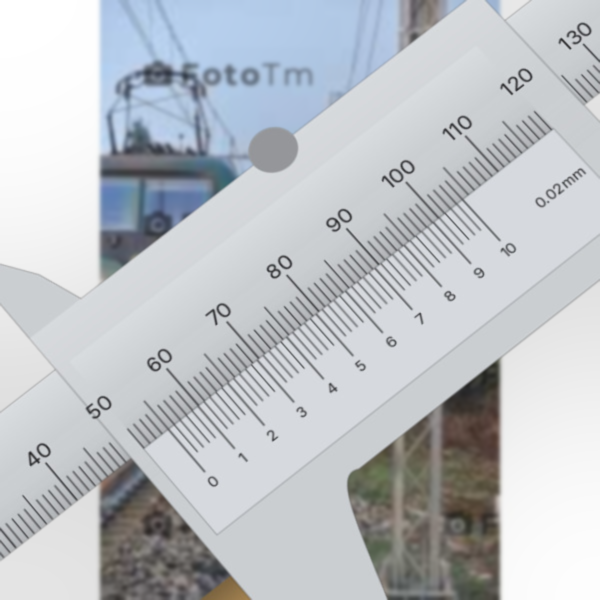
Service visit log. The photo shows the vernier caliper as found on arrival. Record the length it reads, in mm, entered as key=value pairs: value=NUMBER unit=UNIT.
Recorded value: value=55.0 unit=mm
